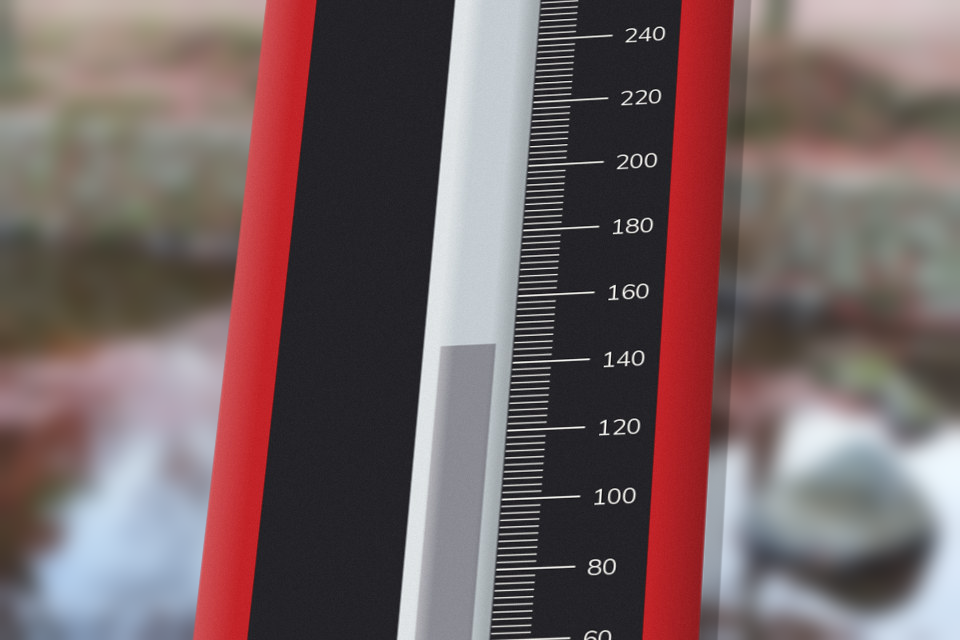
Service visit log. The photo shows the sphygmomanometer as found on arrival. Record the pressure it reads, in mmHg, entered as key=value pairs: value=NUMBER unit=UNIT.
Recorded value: value=146 unit=mmHg
